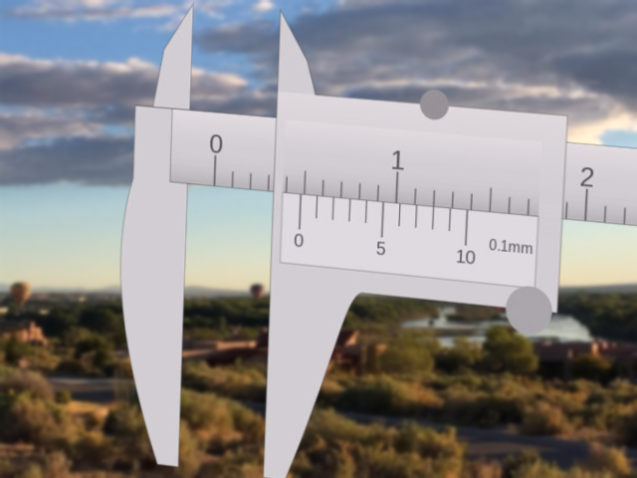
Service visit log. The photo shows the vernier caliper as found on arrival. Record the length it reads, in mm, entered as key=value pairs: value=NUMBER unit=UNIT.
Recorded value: value=4.8 unit=mm
